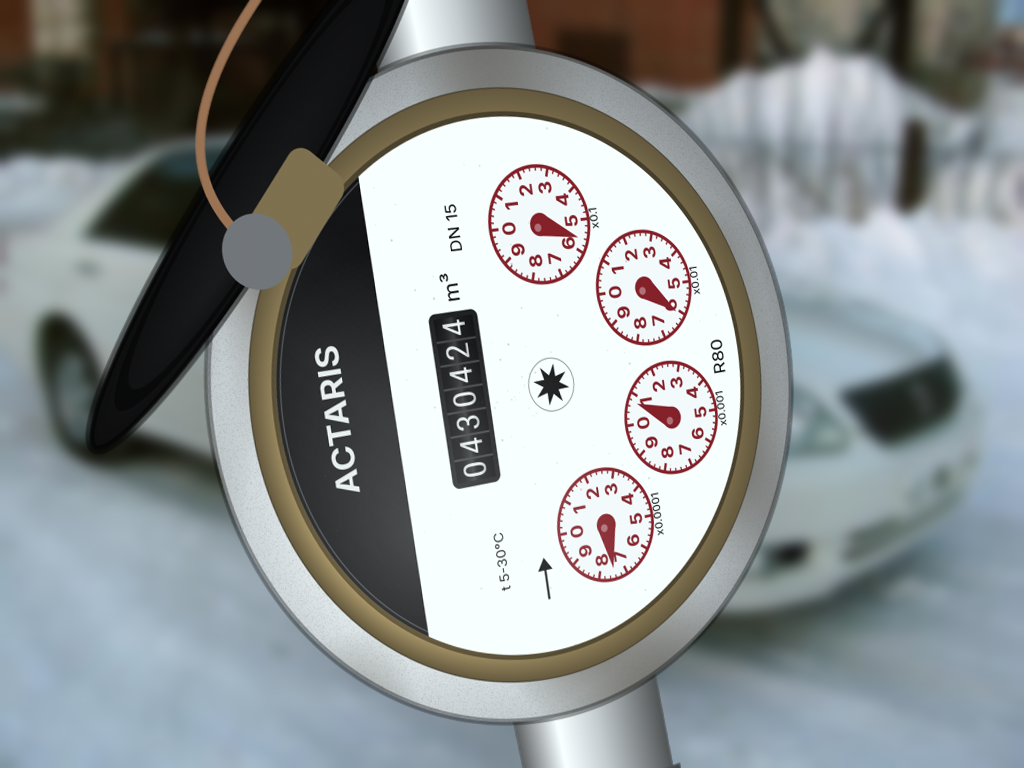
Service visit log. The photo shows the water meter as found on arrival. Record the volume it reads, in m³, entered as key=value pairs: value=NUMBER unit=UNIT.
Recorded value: value=430424.5607 unit=m³
